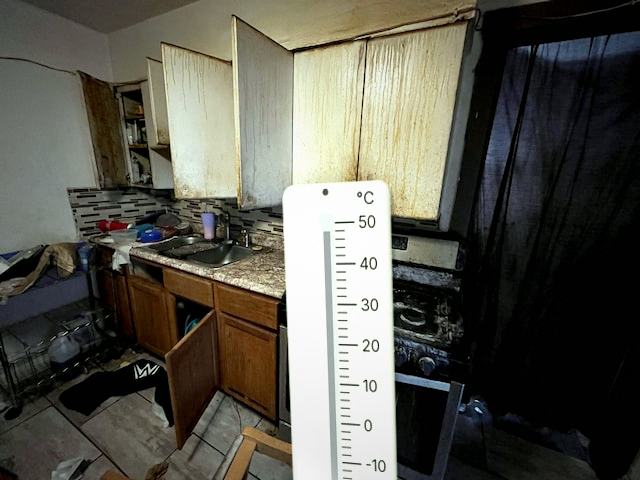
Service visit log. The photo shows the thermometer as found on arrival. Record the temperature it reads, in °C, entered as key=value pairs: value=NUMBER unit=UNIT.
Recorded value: value=48 unit=°C
